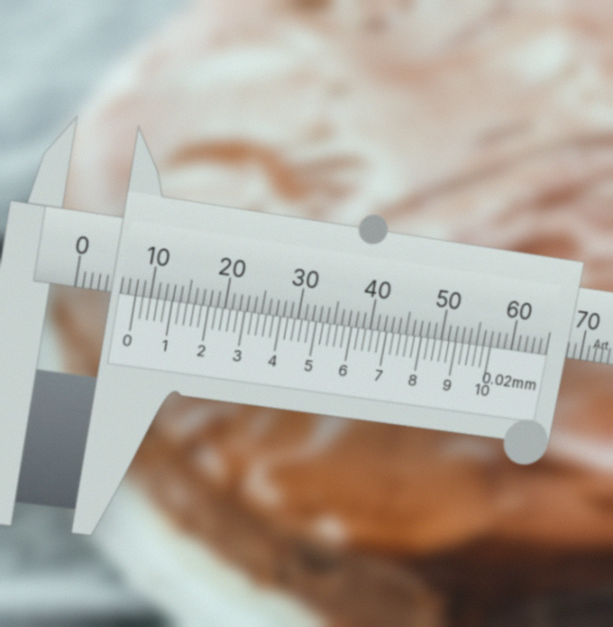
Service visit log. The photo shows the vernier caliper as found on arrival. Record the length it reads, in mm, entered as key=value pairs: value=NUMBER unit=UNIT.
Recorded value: value=8.0 unit=mm
